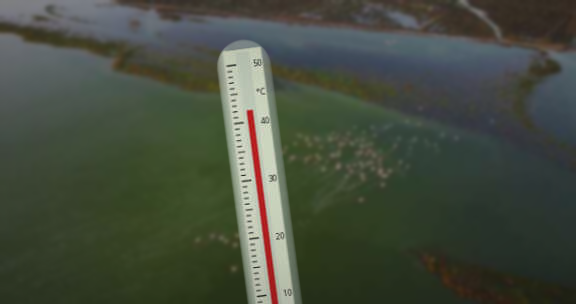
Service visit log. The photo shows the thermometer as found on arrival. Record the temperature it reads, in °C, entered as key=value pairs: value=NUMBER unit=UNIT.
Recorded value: value=42 unit=°C
